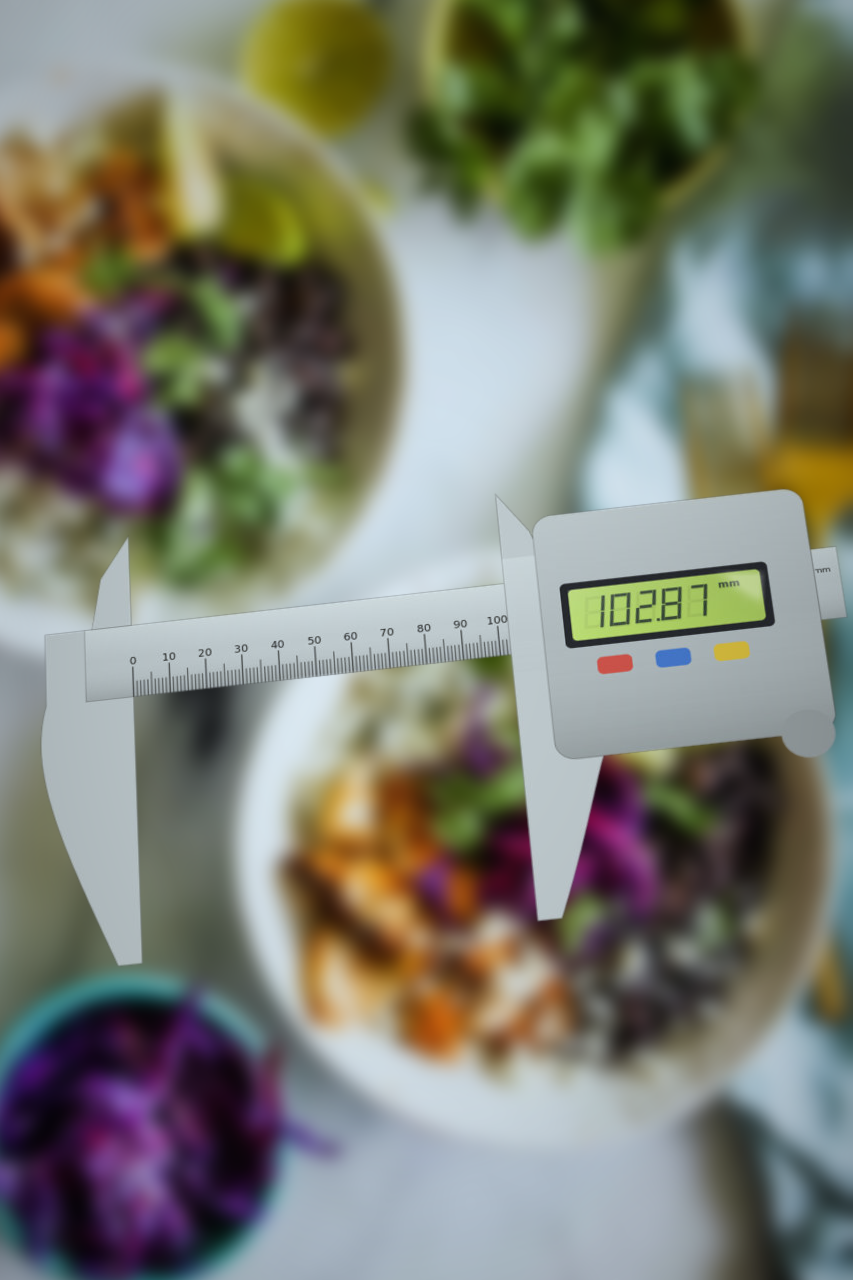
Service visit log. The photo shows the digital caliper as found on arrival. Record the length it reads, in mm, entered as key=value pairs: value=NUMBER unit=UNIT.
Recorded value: value=102.87 unit=mm
